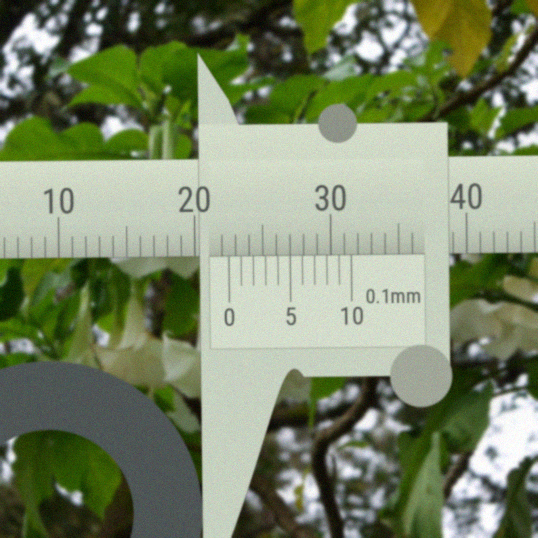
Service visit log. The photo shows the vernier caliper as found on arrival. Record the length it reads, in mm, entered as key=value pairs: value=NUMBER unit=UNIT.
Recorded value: value=22.5 unit=mm
